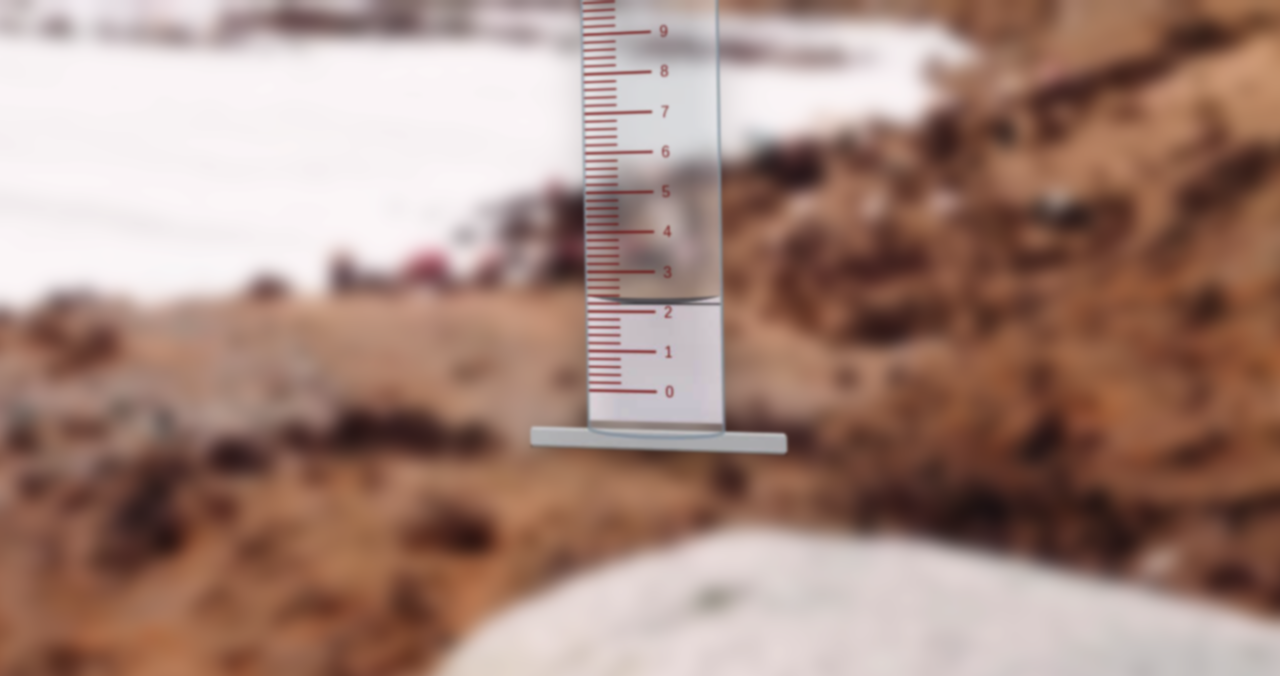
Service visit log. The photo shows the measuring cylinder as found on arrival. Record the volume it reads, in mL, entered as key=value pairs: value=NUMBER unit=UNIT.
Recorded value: value=2.2 unit=mL
